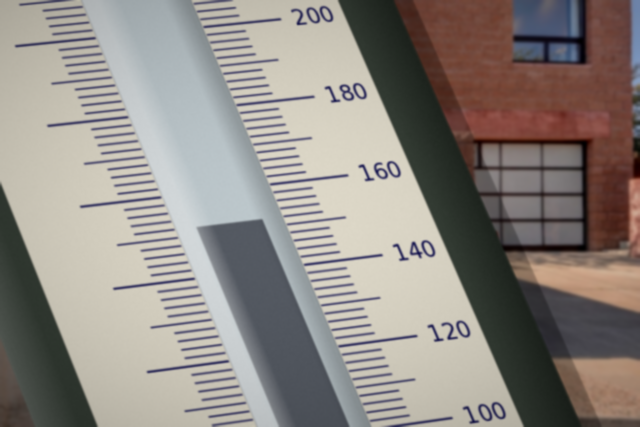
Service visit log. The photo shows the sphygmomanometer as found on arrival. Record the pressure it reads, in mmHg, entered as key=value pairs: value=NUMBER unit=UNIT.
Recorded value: value=152 unit=mmHg
